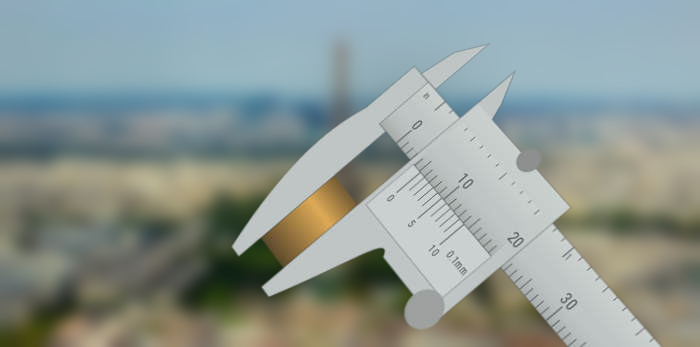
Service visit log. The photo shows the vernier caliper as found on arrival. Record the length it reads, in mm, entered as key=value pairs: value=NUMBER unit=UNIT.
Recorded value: value=5.2 unit=mm
